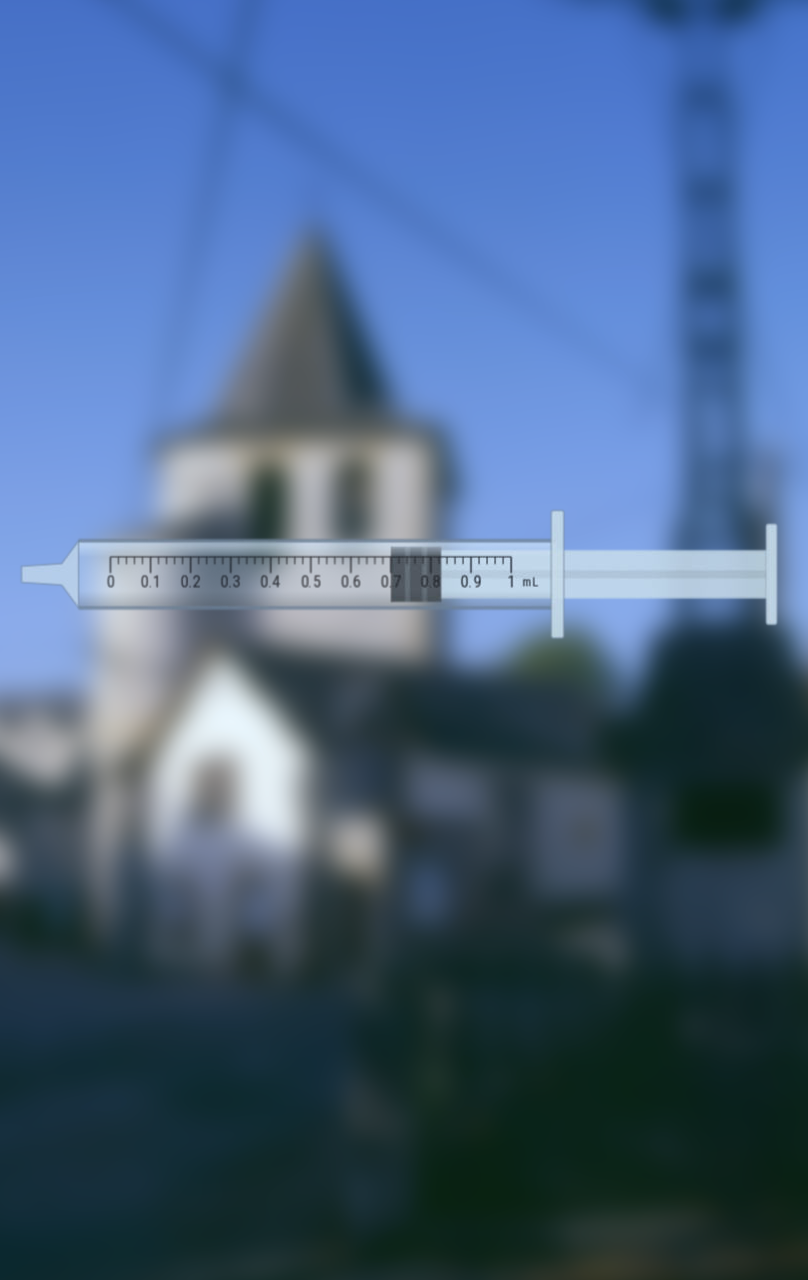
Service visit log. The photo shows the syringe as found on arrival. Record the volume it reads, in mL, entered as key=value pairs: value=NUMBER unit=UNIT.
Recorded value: value=0.7 unit=mL
